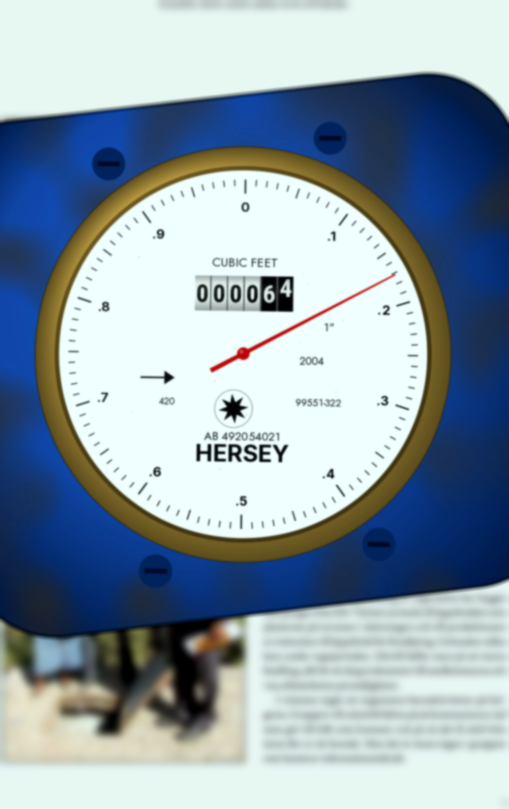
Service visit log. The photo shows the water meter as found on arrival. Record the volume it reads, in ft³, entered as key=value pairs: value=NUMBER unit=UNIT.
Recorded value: value=64.17 unit=ft³
